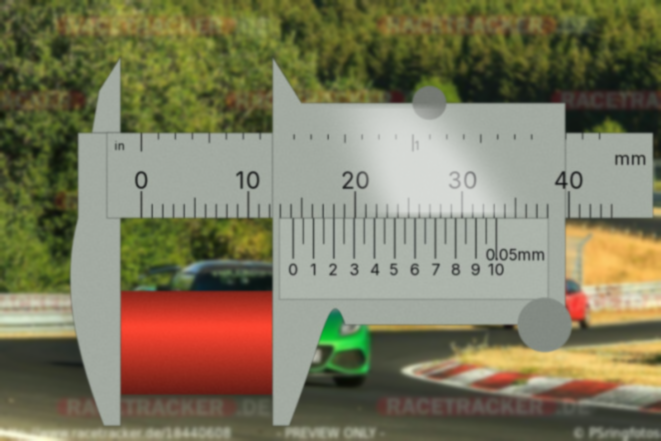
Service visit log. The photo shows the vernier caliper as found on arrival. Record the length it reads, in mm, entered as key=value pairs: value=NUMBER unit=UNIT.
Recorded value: value=14.2 unit=mm
